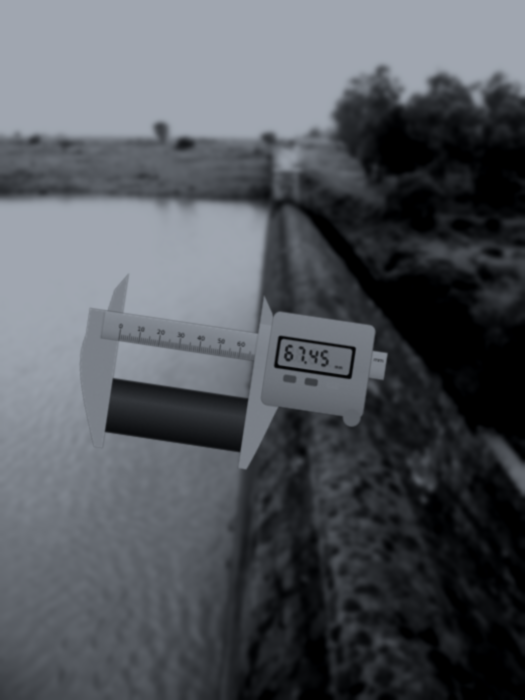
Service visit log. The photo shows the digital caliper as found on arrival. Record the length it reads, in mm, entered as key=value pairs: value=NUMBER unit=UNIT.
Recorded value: value=67.45 unit=mm
